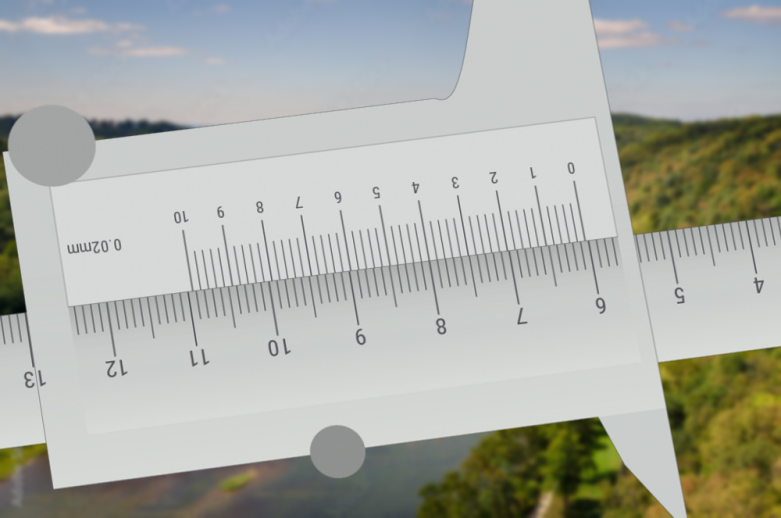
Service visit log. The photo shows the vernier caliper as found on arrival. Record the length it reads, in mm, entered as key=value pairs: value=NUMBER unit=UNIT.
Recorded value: value=60.4 unit=mm
